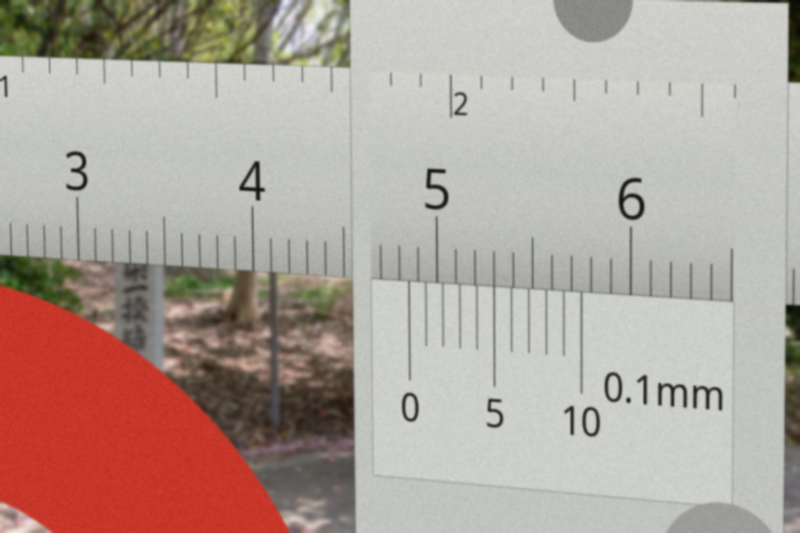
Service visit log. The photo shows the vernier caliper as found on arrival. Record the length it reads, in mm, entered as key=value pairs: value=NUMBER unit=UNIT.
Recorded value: value=48.5 unit=mm
